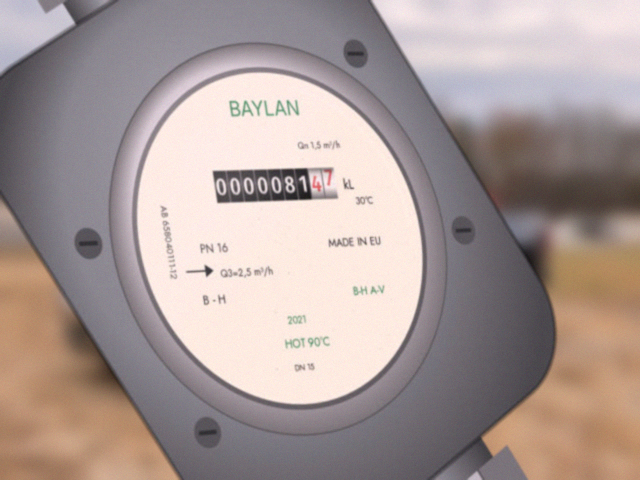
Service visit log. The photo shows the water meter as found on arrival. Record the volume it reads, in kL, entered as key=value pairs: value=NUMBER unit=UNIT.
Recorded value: value=81.47 unit=kL
